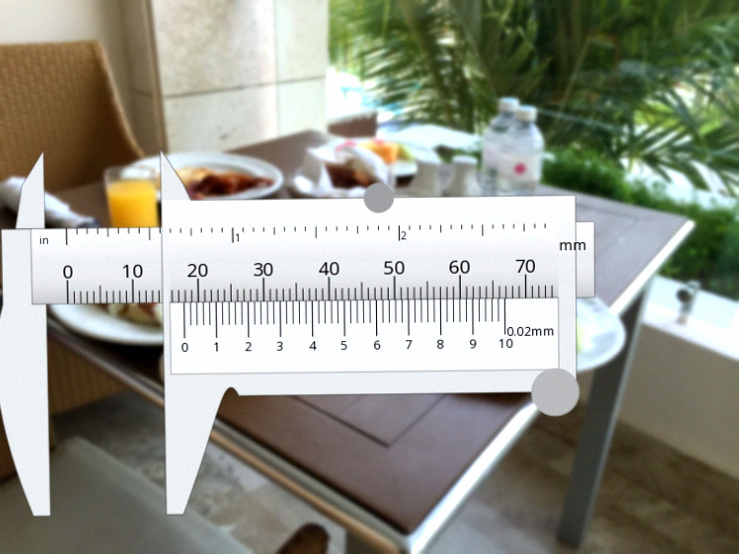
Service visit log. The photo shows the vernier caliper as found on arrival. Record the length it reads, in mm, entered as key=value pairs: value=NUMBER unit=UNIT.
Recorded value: value=17.8 unit=mm
